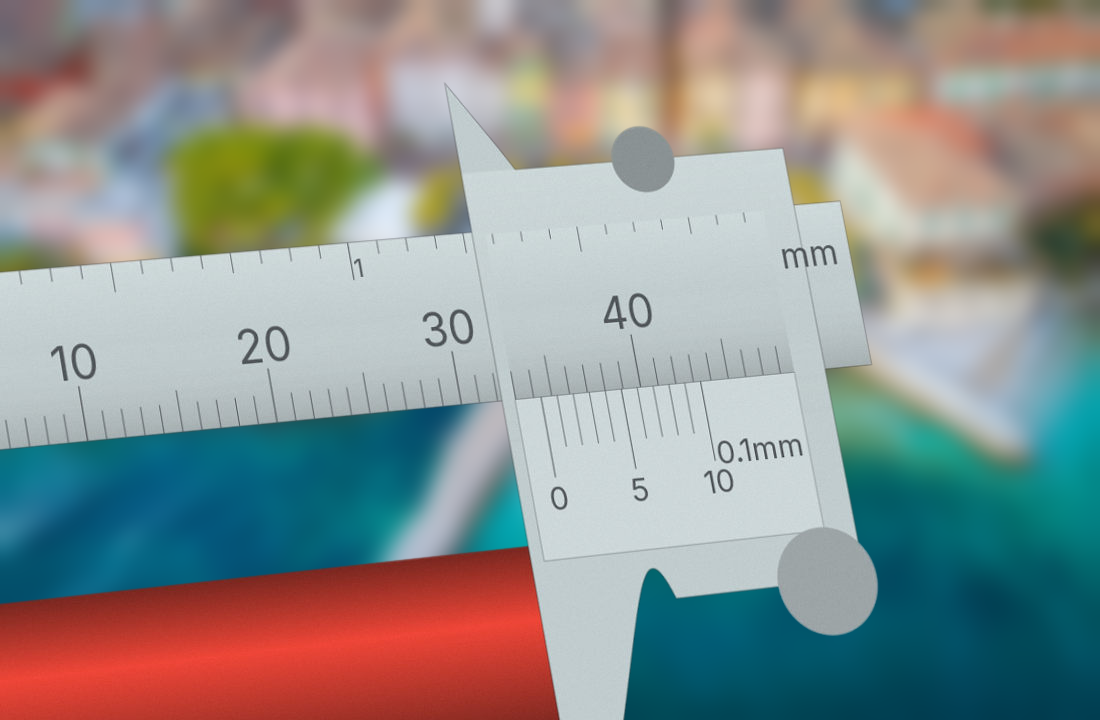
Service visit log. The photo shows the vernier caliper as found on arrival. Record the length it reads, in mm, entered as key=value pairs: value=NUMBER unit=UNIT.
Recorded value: value=34.4 unit=mm
